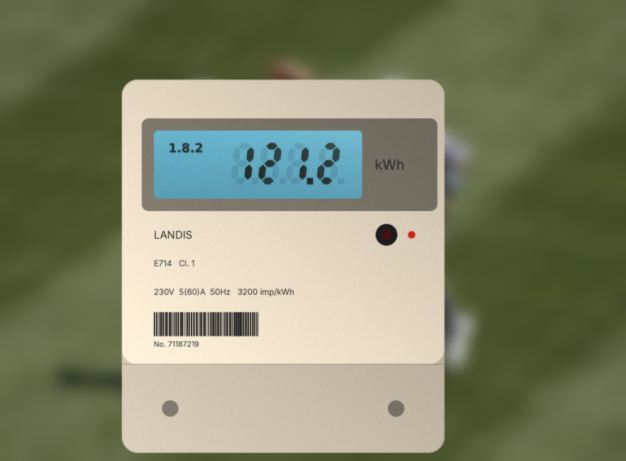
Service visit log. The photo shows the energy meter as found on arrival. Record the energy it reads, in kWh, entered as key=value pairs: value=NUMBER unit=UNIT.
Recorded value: value=121.2 unit=kWh
